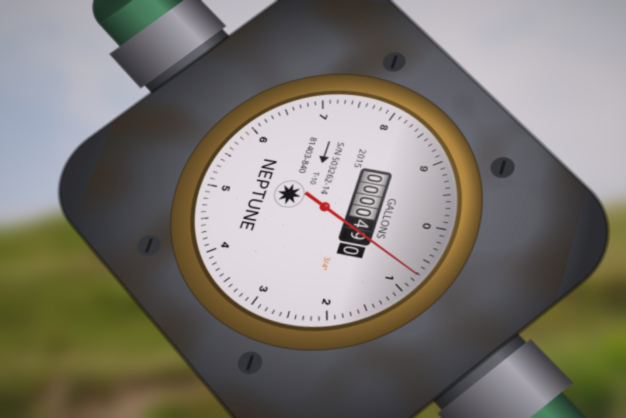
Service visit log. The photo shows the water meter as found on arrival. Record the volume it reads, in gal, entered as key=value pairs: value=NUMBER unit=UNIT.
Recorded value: value=490.7 unit=gal
